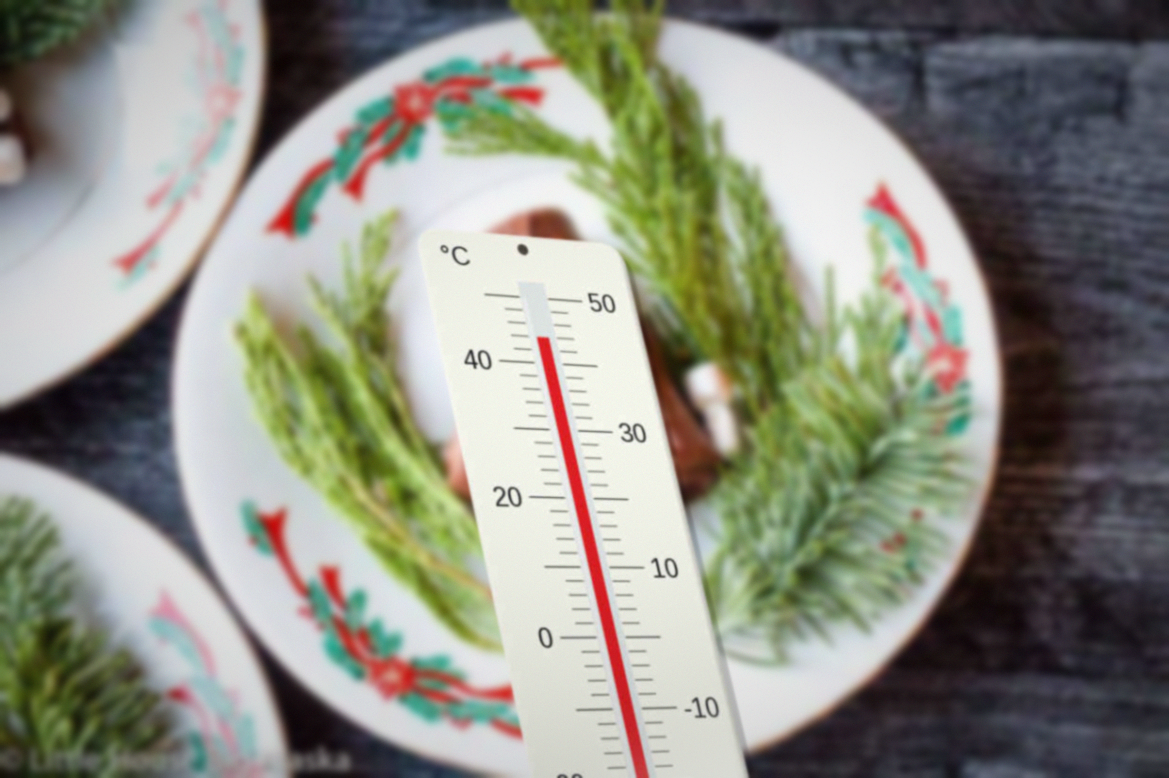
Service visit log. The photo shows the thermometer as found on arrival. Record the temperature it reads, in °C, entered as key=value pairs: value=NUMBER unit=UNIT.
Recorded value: value=44 unit=°C
